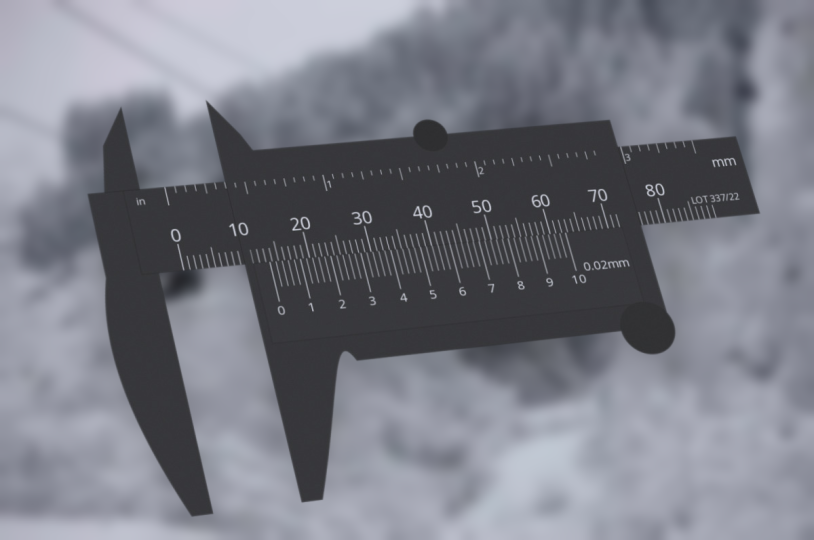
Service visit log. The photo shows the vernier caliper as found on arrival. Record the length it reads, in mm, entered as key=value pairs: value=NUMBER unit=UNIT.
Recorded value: value=13.6 unit=mm
